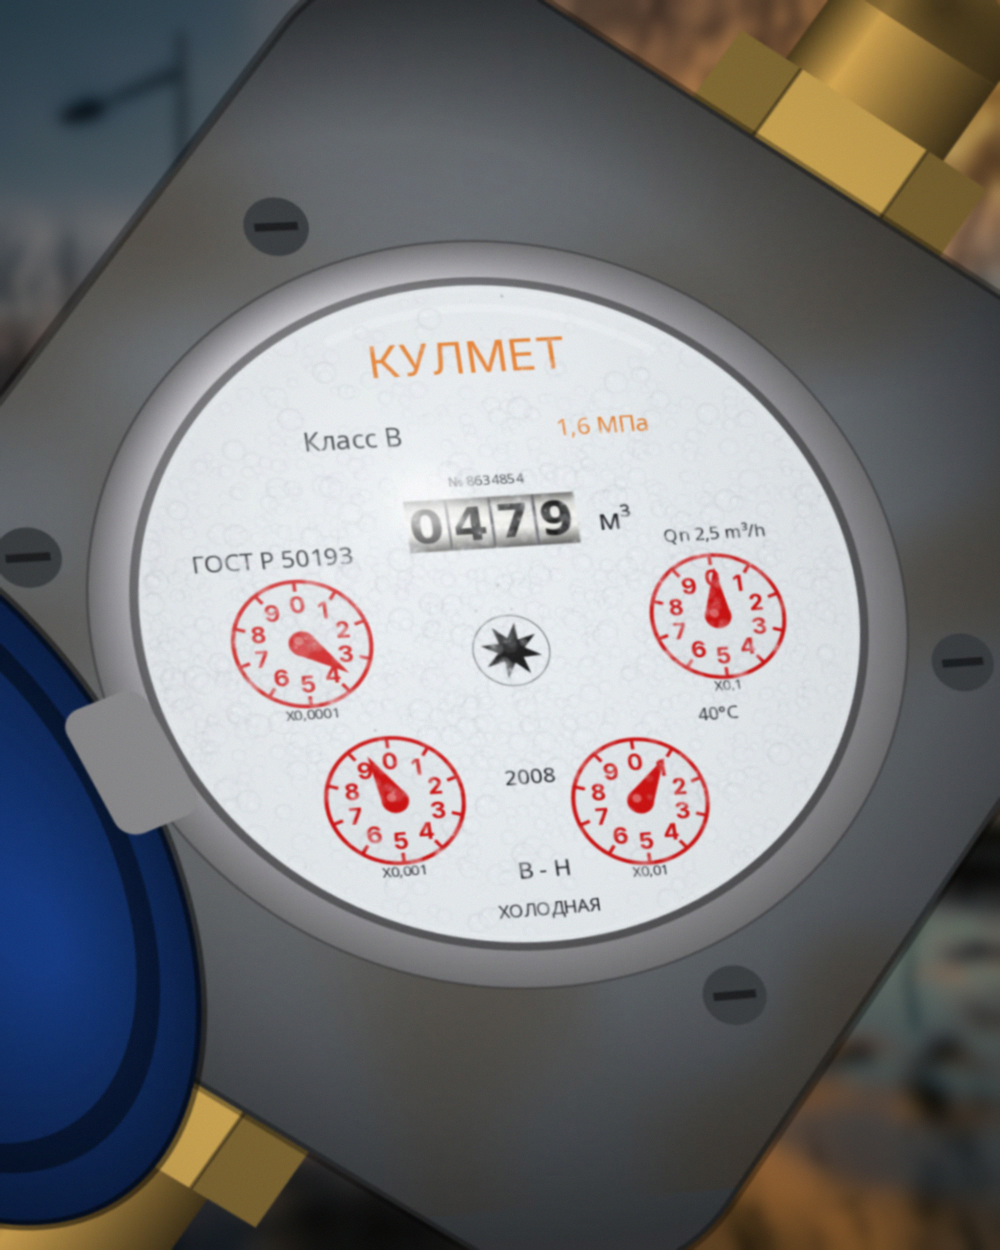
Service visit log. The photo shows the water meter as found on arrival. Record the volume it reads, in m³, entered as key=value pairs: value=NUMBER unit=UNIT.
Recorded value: value=479.0093 unit=m³
